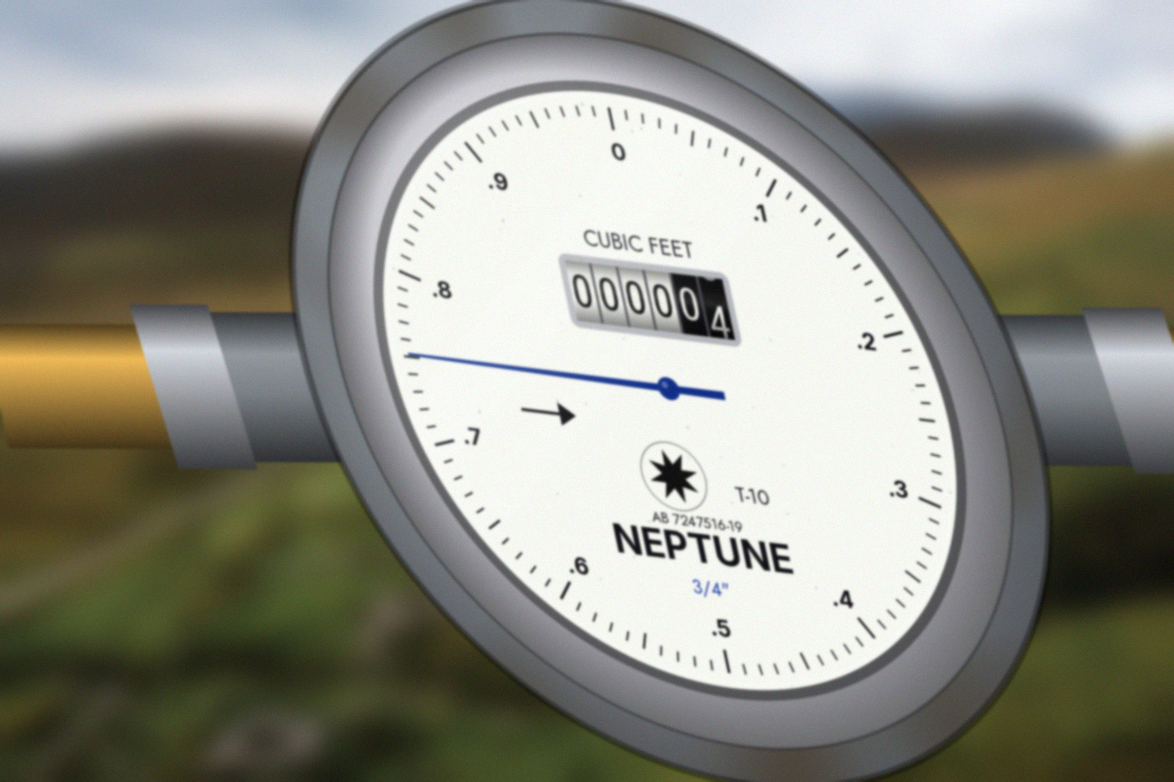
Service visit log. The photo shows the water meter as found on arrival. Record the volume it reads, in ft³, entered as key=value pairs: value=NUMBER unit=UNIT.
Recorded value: value=3.75 unit=ft³
